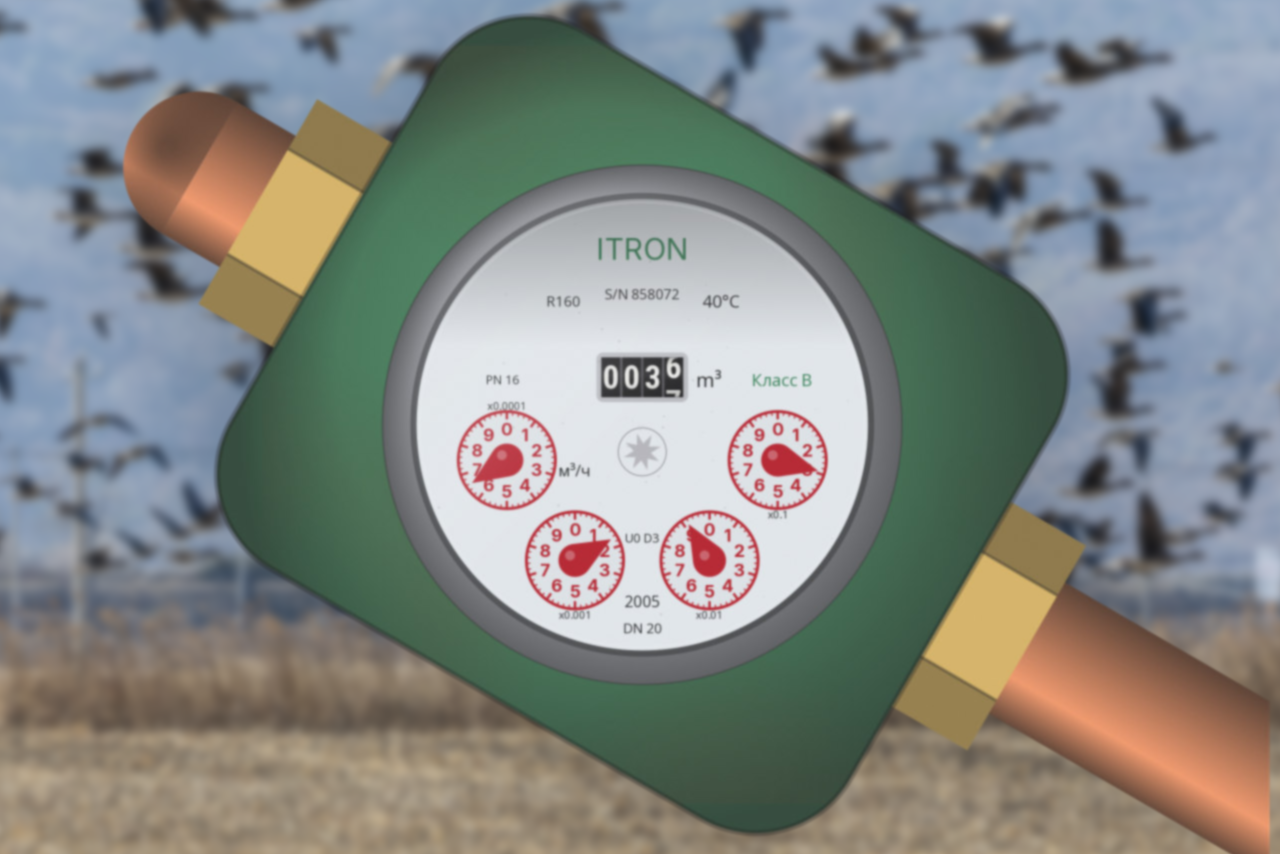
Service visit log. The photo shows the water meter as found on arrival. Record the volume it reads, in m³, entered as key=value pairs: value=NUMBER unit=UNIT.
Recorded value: value=36.2916 unit=m³
